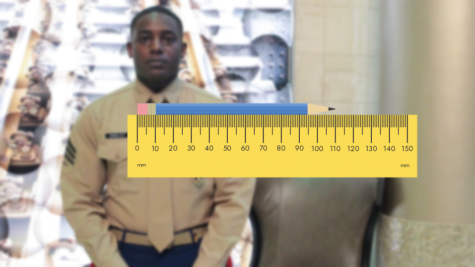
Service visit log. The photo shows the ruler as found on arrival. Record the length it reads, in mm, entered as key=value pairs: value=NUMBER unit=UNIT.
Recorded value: value=110 unit=mm
